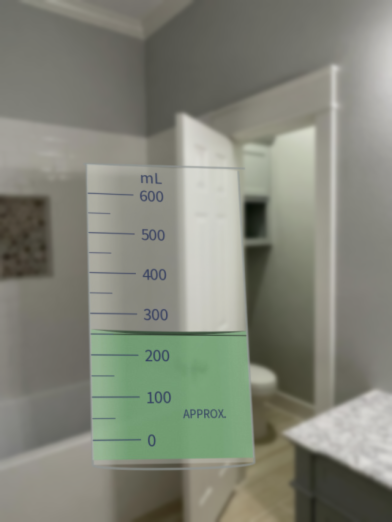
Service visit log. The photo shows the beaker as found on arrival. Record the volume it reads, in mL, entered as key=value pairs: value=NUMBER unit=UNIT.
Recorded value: value=250 unit=mL
